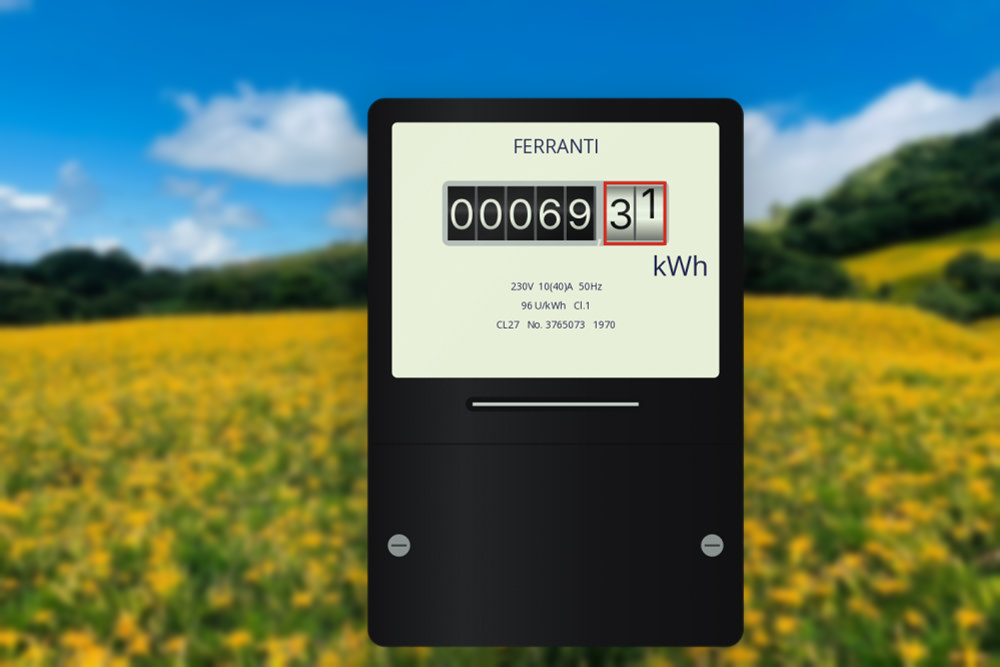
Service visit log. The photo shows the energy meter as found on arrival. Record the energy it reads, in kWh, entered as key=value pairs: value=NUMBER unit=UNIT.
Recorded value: value=69.31 unit=kWh
